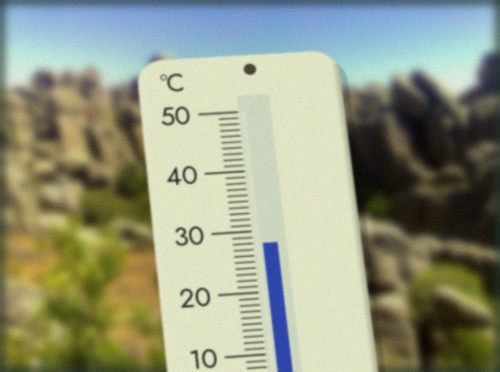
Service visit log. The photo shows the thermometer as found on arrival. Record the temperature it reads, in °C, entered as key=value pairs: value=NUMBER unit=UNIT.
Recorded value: value=28 unit=°C
